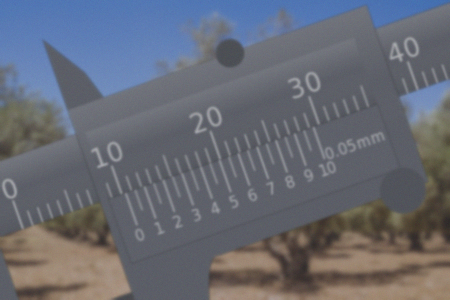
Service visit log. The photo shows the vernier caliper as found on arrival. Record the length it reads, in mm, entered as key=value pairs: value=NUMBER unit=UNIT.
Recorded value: value=10.4 unit=mm
